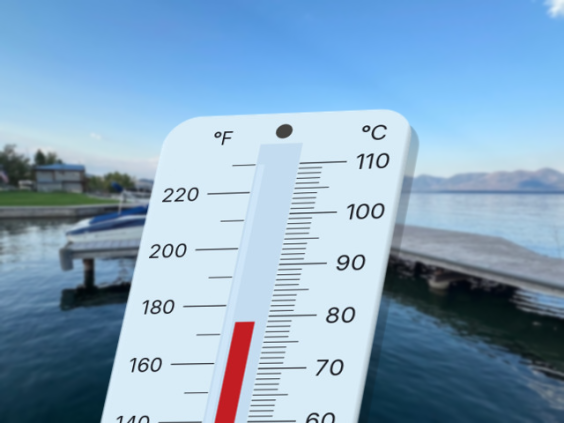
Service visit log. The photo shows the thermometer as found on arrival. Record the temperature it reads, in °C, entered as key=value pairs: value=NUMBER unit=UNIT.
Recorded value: value=79 unit=°C
